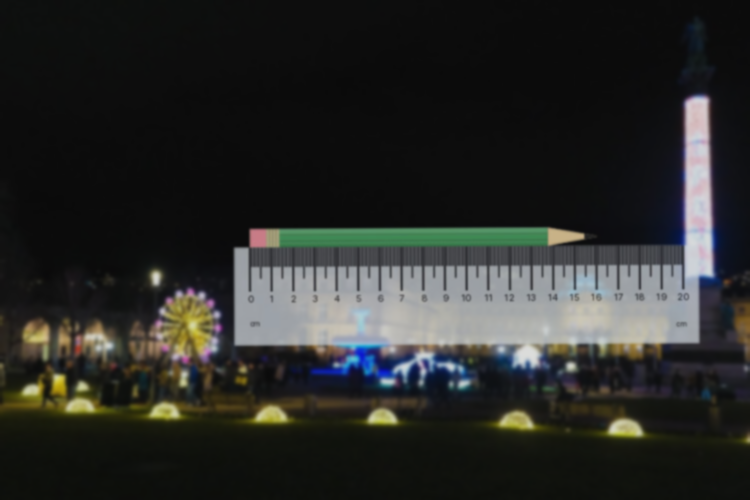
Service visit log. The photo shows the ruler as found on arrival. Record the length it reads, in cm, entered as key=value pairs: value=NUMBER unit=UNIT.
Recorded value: value=16 unit=cm
